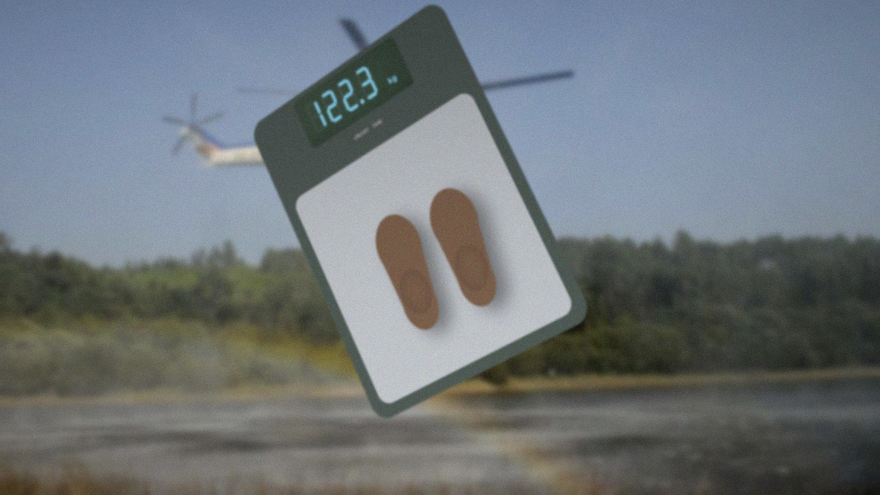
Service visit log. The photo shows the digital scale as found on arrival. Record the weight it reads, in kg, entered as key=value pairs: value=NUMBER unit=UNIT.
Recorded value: value=122.3 unit=kg
